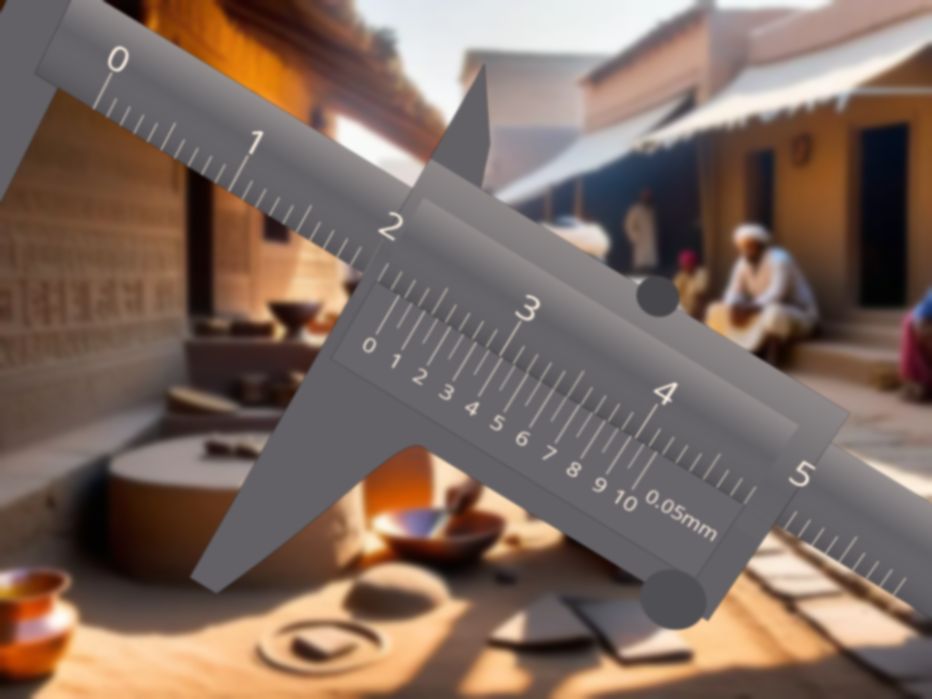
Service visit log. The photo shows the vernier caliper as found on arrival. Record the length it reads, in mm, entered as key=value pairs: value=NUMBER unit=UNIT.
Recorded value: value=22.6 unit=mm
